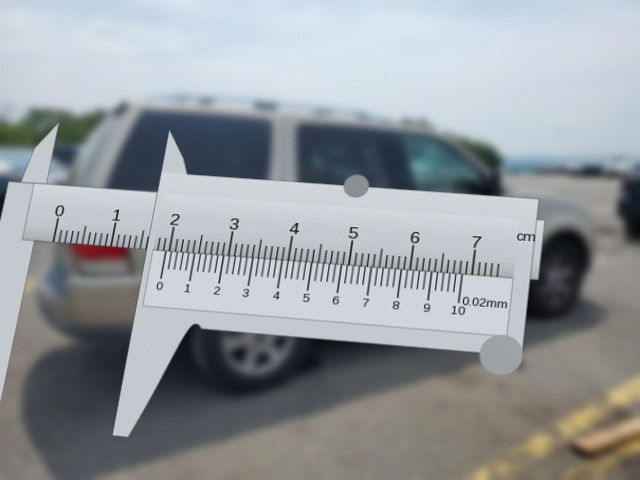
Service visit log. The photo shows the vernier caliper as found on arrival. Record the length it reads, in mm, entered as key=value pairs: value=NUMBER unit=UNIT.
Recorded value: value=19.4 unit=mm
